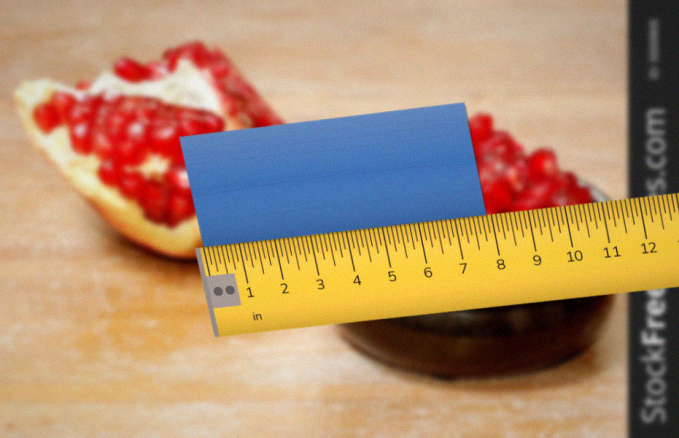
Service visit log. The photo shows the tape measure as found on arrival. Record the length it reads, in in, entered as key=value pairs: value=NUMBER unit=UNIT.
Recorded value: value=7.875 unit=in
